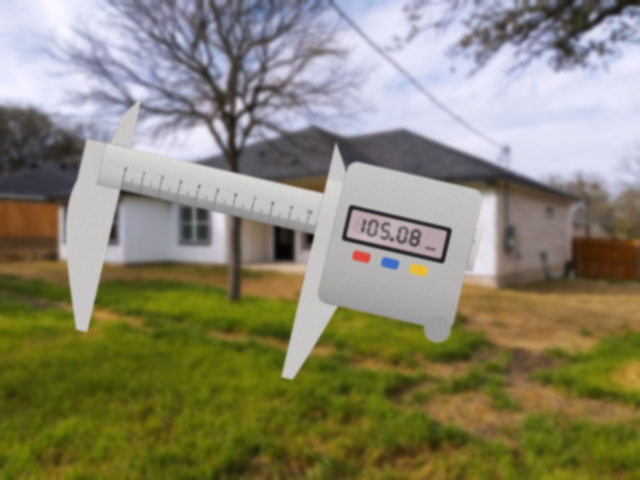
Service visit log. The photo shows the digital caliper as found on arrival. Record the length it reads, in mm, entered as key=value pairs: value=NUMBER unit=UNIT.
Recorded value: value=105.08 unit=mm
